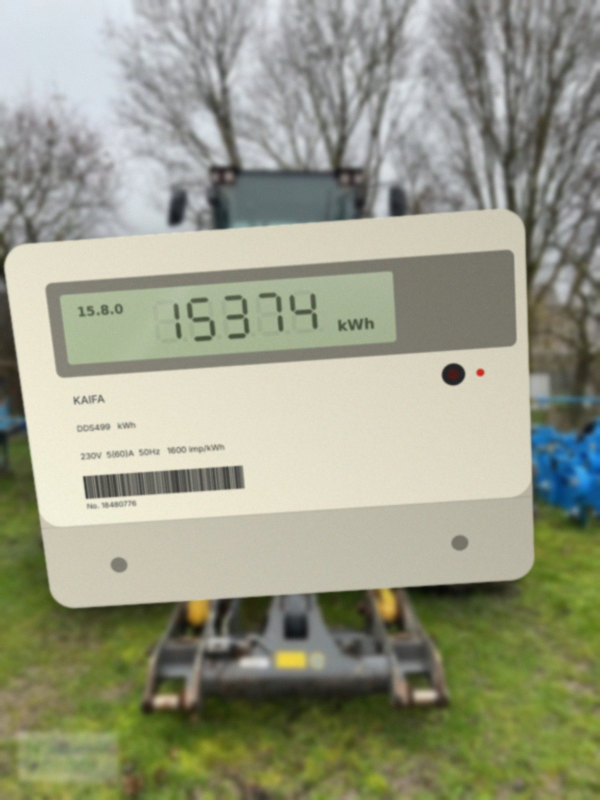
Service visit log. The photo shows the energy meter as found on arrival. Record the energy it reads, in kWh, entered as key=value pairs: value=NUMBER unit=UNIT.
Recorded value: value=15374 unit=kWh
